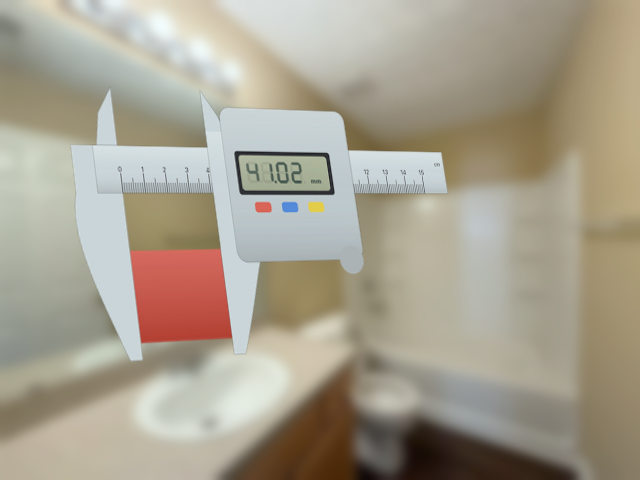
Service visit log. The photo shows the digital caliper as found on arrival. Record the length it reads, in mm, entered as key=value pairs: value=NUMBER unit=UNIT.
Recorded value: value=41.02 unit=mm
